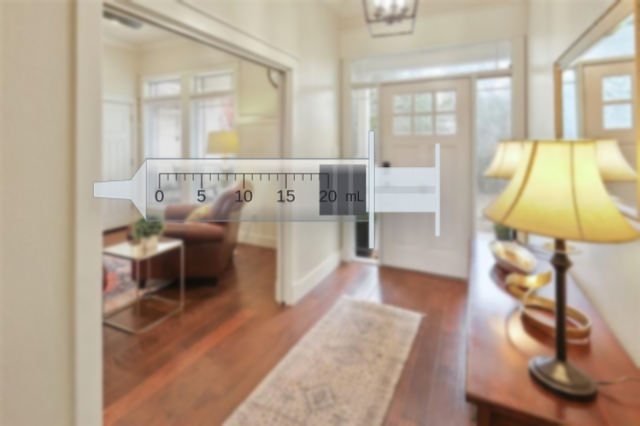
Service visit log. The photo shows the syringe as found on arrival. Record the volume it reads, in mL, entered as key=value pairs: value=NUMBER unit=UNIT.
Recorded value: value=19 unit=mL
